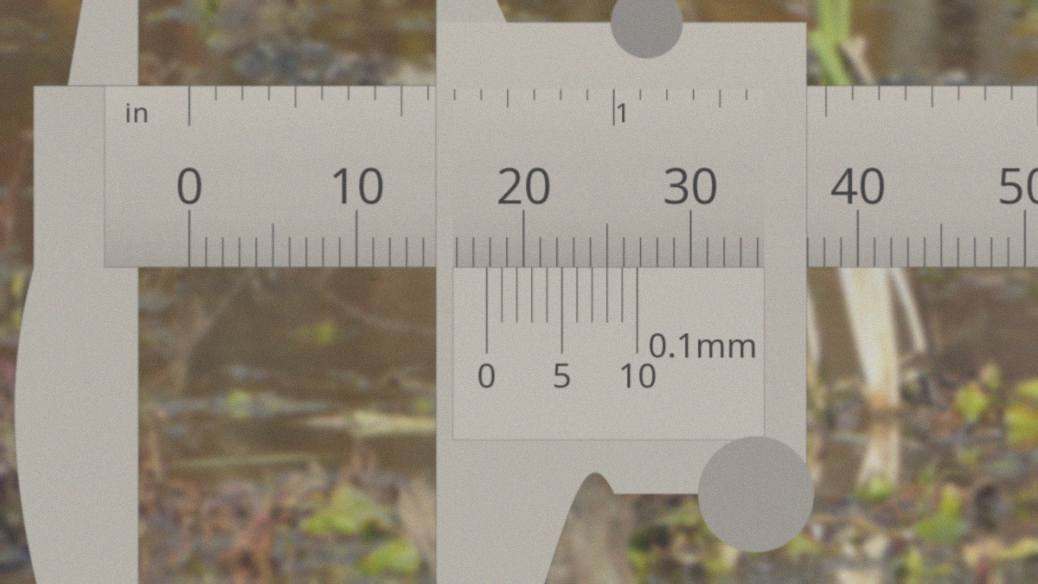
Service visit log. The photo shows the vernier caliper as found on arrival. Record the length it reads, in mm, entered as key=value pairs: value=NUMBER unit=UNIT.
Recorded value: value=17.8 unit=mm
